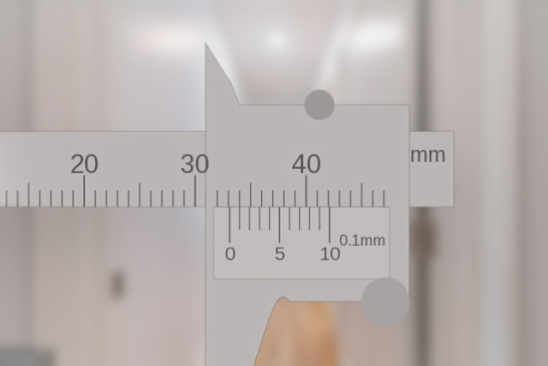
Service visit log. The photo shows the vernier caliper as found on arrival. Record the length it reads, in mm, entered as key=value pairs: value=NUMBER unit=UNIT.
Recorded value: value=33.1 unit=mm
